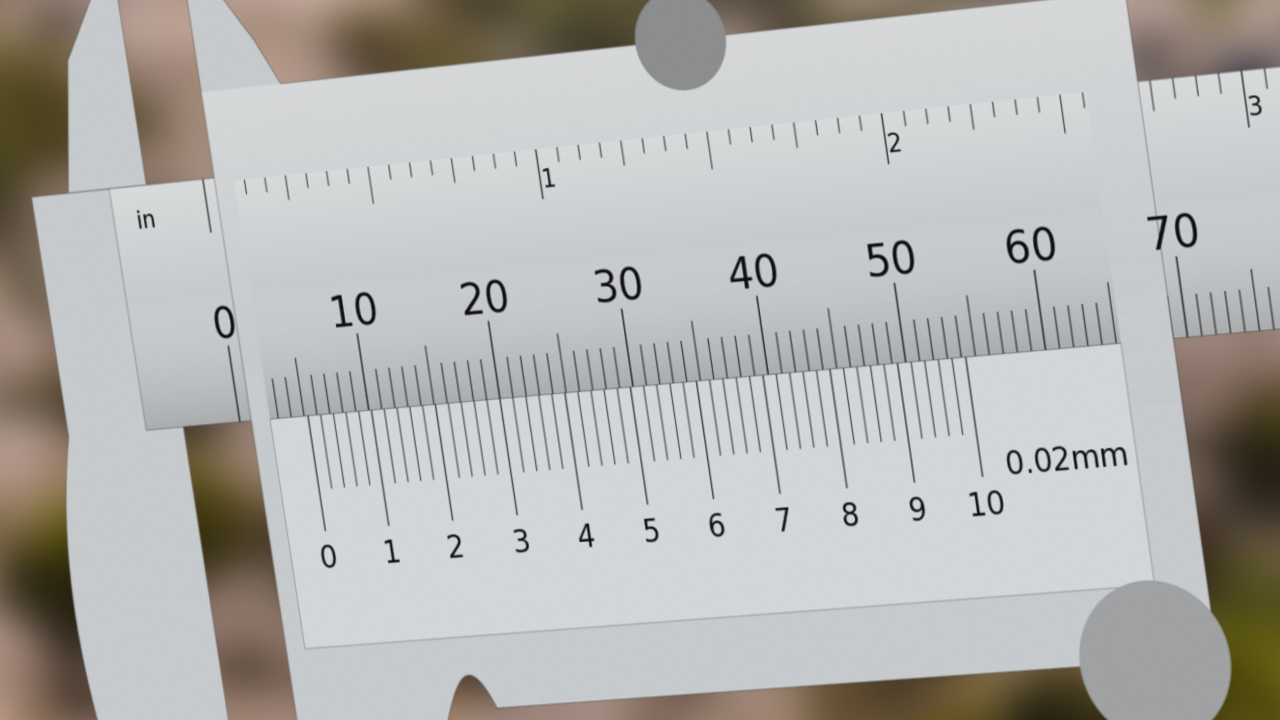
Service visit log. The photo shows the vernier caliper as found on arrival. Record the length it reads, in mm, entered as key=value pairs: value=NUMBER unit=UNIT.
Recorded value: value=5.3 unit=mm
